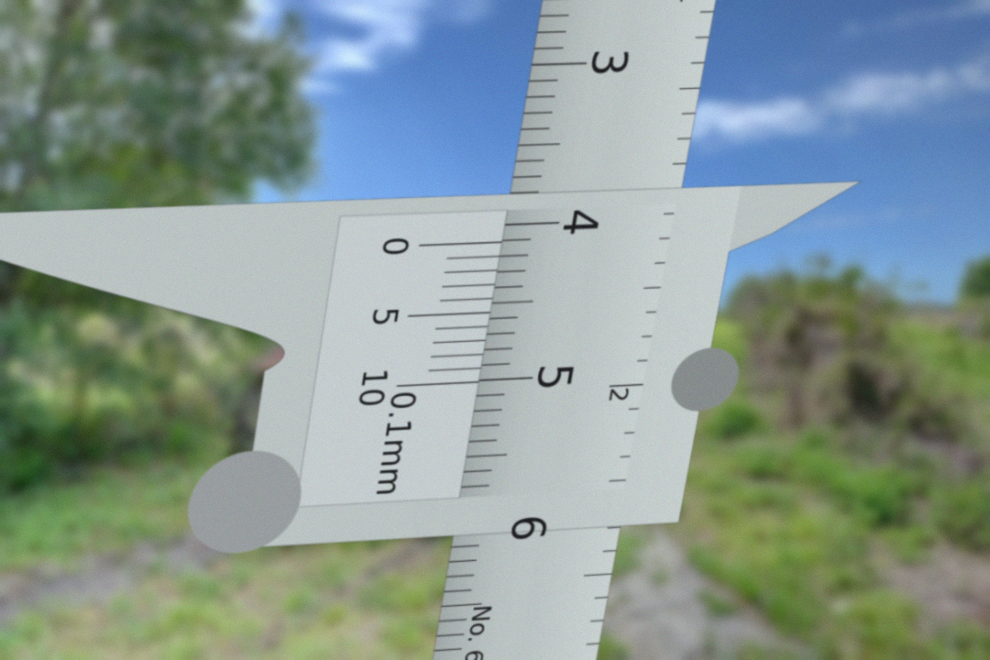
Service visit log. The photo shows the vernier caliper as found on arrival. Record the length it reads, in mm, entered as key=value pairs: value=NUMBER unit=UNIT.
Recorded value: value=41.1 unit=mm
